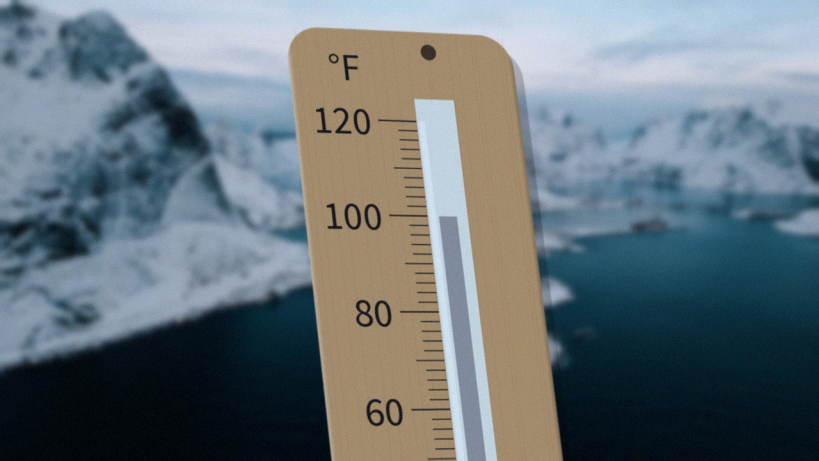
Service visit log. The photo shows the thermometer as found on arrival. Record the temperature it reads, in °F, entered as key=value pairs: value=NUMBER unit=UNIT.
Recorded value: value=100 unit=°F
